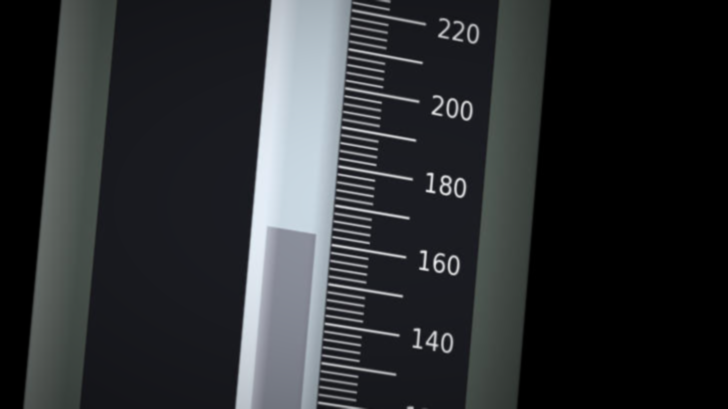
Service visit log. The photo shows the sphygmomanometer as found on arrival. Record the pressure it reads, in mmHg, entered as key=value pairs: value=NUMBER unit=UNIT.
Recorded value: value=162 unit=mmHg
